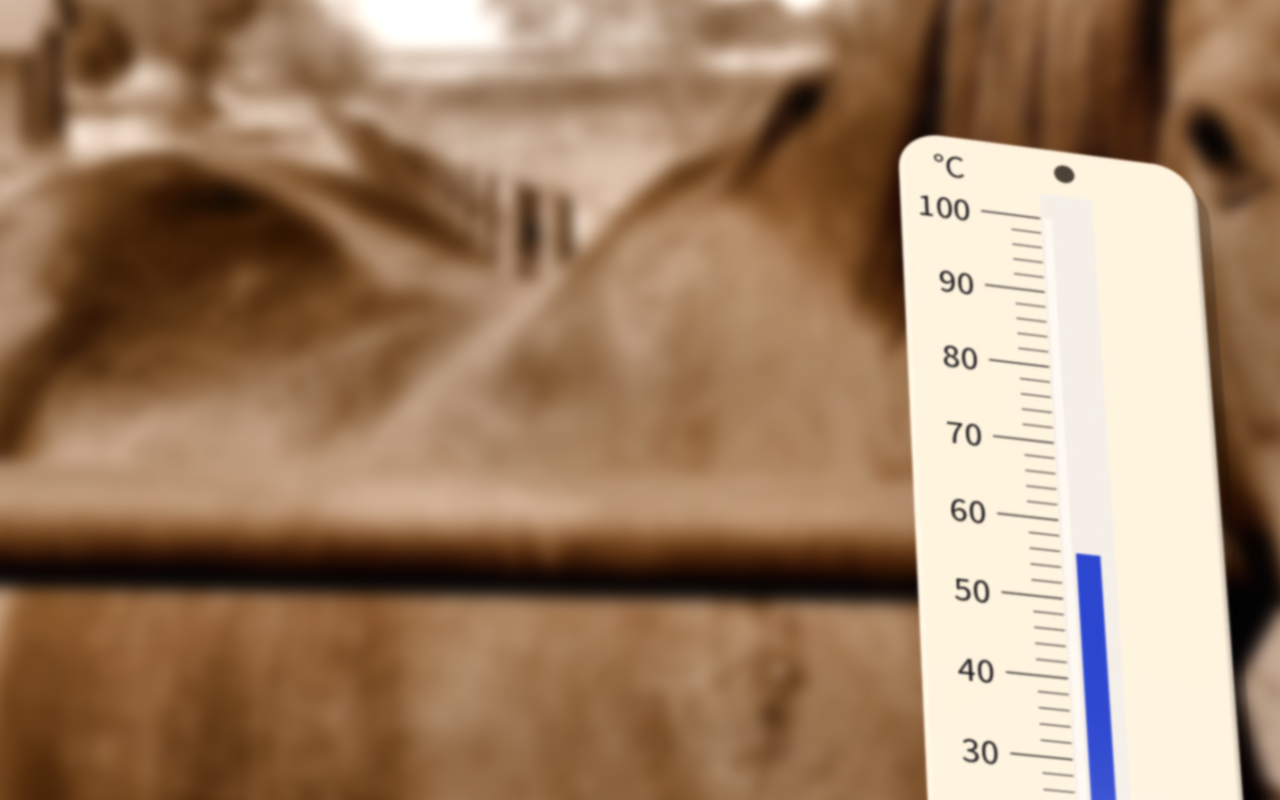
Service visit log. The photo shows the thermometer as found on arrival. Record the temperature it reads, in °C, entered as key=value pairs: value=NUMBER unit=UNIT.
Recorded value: value=56 unit=°C
